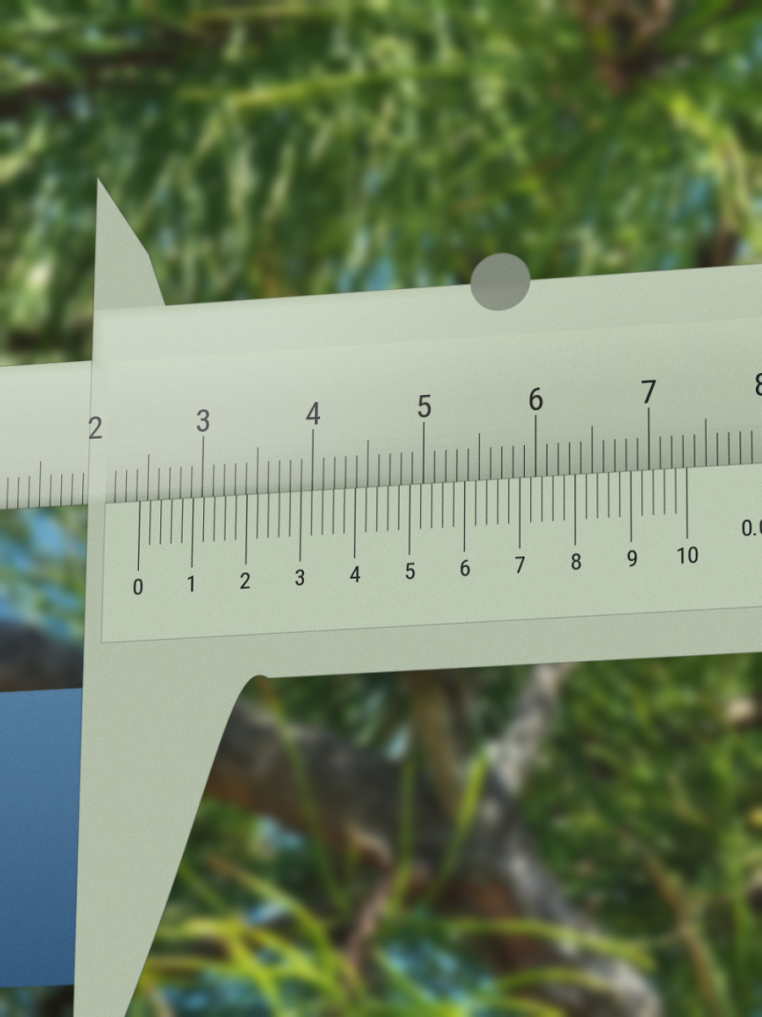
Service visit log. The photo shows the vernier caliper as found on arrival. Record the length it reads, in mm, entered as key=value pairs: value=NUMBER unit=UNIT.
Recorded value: value=24.3 unit=mm
